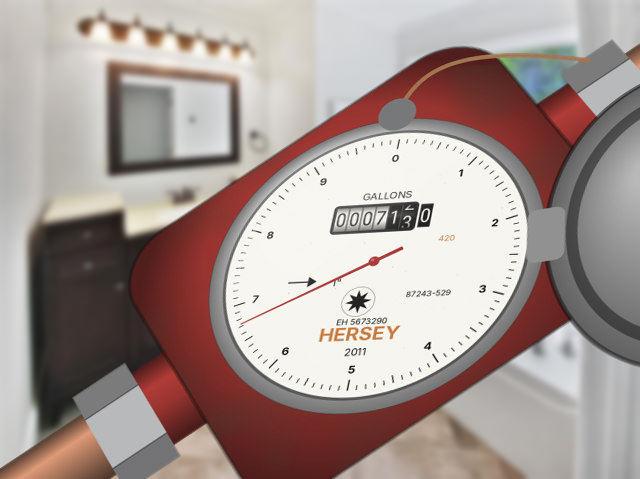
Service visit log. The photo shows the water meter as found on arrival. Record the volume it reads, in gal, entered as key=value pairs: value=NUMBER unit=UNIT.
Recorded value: value=7126.7 unit=gal
